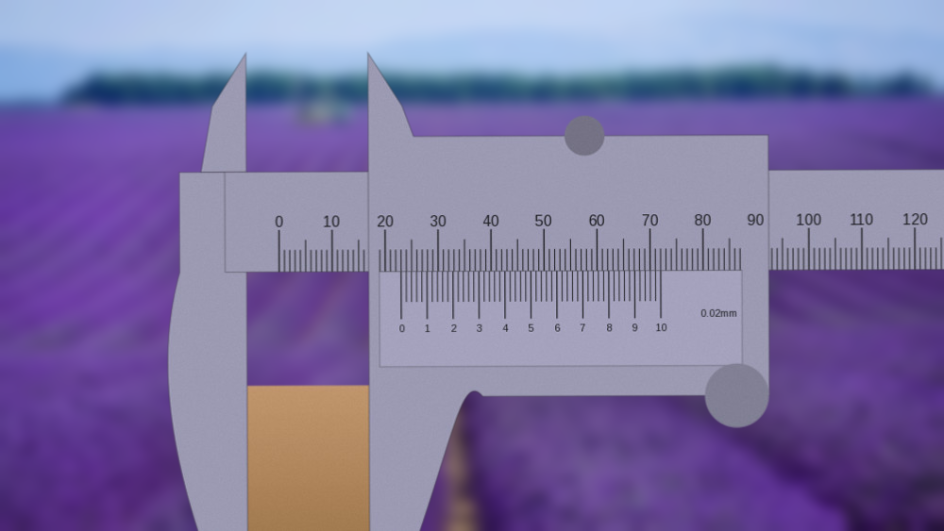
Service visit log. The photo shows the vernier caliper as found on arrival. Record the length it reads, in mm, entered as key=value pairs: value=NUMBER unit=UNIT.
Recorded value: value=23.0 unit=mm
